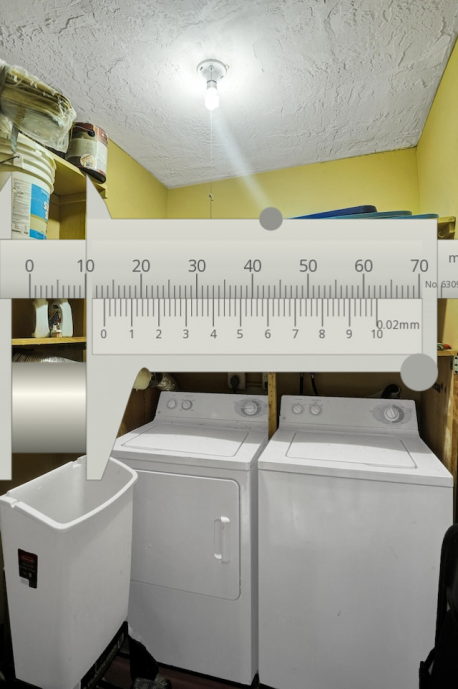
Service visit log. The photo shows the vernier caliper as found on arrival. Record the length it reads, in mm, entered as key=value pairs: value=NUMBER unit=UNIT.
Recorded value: value=13.4 unit=mm
